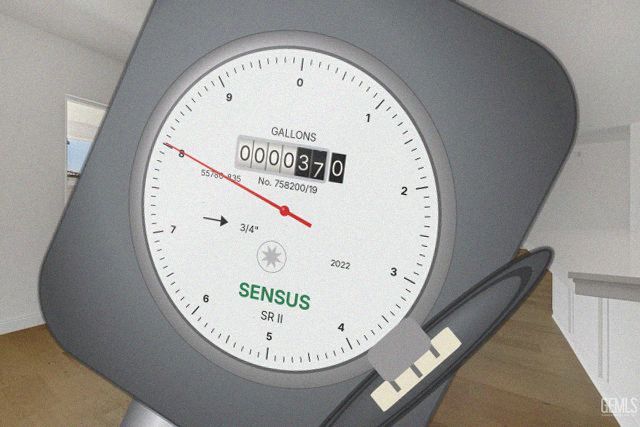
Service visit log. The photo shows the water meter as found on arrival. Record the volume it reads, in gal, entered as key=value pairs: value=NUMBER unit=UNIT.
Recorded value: value=368.0 unit=gal
